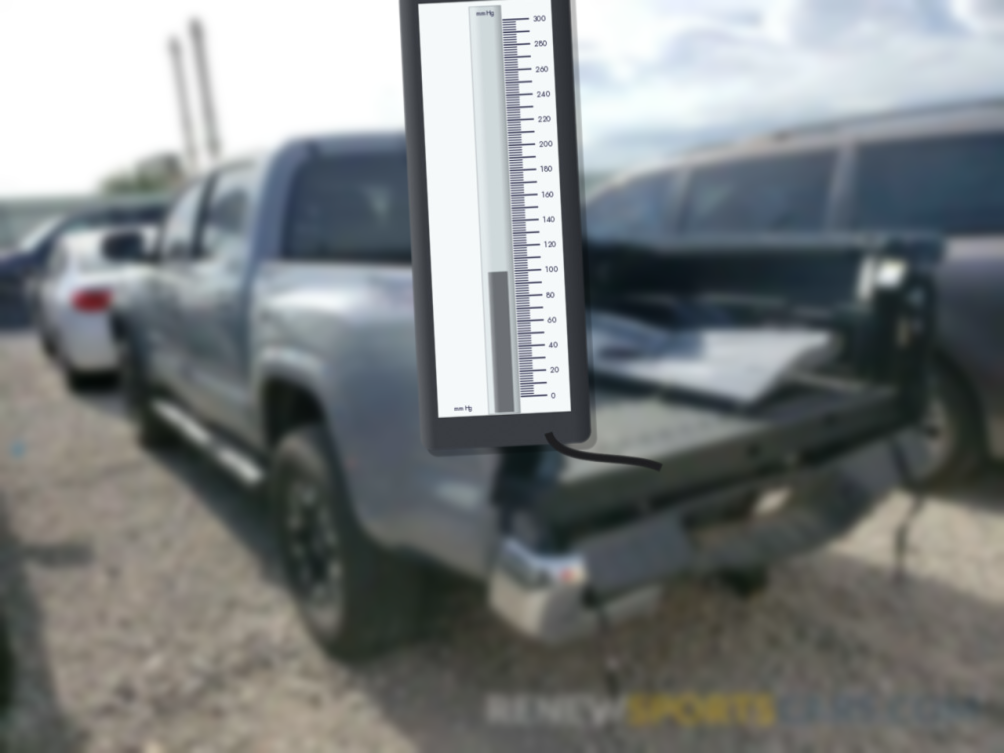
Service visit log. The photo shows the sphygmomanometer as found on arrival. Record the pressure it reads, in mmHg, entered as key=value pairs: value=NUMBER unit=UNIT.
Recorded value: value=100 unit=mmHg
